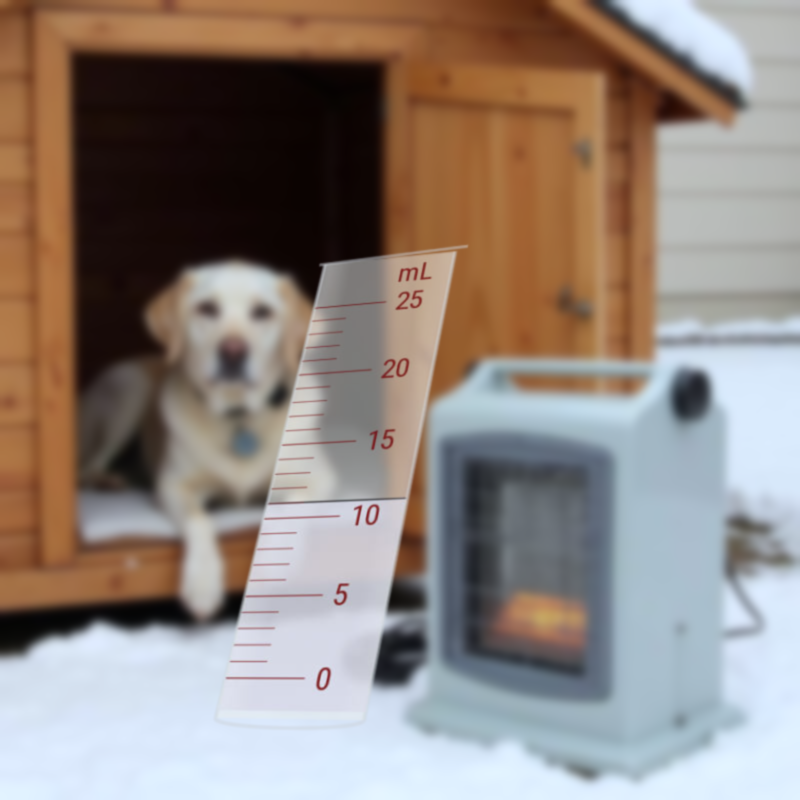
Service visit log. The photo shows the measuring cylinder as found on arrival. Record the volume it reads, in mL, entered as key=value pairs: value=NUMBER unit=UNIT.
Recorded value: value=11 unit=mL
